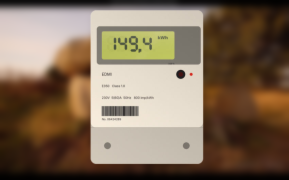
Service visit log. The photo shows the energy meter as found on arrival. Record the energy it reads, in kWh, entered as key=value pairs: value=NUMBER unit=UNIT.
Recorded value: value=149.4 unit=kWh
